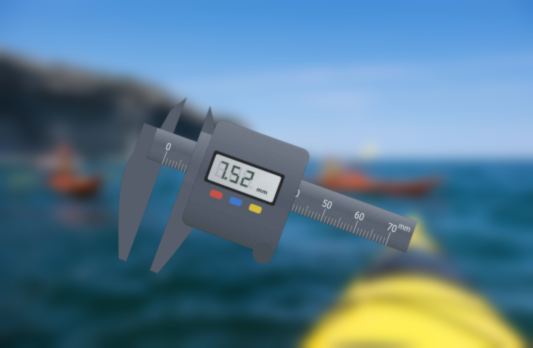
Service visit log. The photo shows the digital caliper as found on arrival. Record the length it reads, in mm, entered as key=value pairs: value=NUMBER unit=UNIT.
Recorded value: value=7.52 unit=mm
